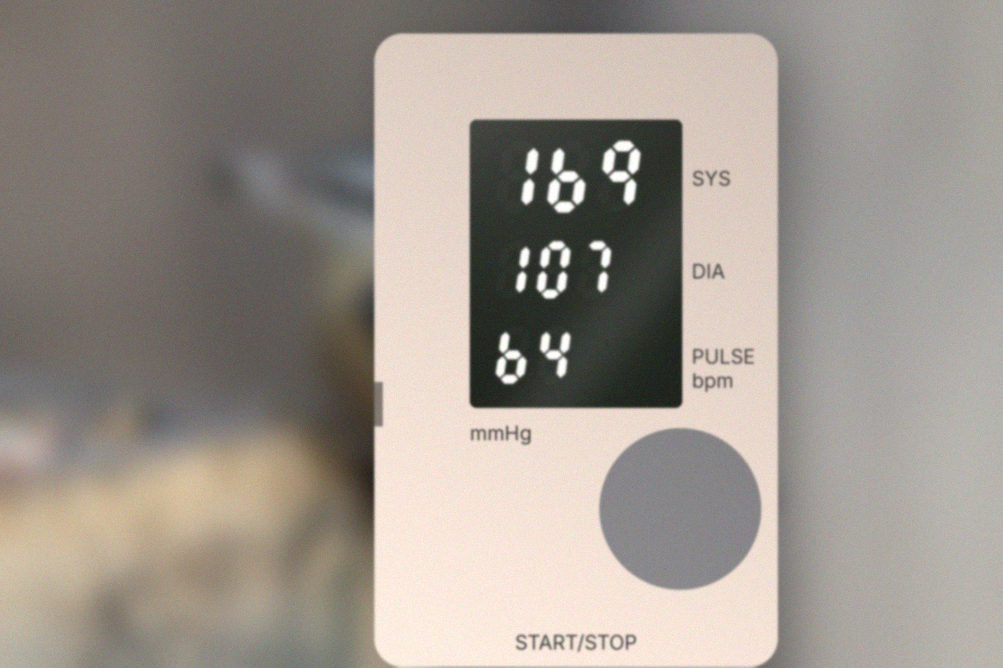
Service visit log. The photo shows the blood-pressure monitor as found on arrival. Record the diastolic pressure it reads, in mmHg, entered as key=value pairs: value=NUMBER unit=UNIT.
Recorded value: value=107 unit=mmHg
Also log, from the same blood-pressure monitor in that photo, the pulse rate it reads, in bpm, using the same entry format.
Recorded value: value=64 unit=bpm
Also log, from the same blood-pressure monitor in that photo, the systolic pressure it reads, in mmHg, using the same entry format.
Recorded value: value=169 unit=mmHg
